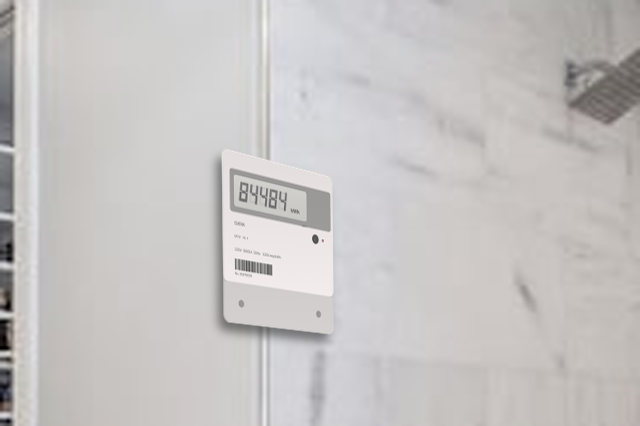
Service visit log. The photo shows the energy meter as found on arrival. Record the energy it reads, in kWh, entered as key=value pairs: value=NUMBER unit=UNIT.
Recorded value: value=84484 unit=kWh
